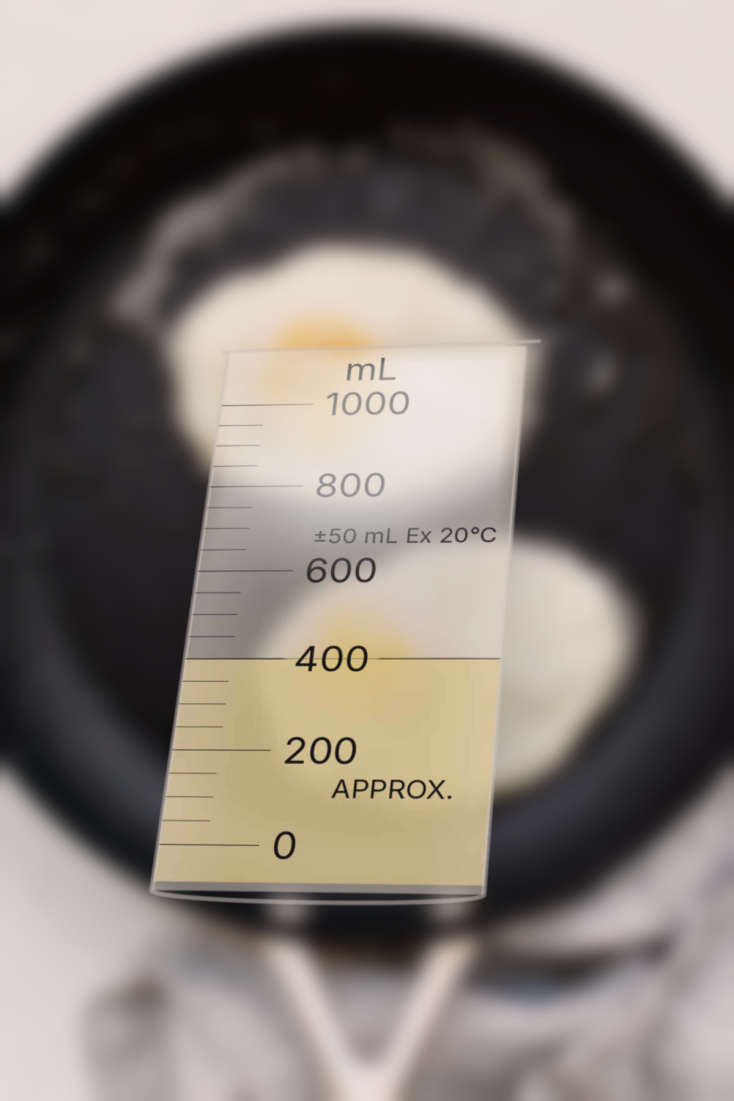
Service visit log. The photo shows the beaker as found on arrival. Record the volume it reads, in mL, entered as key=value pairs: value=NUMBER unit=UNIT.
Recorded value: value=400 unit=mL
